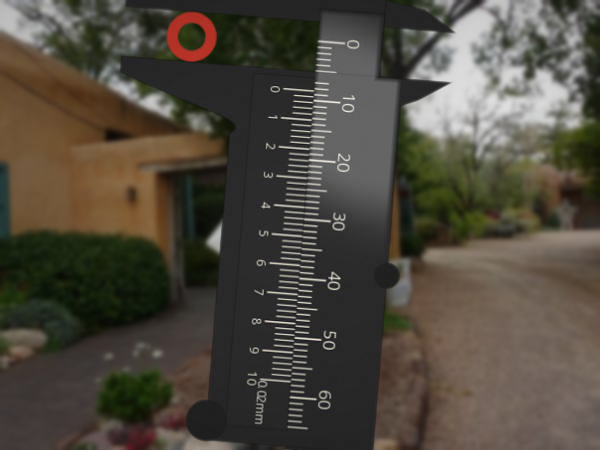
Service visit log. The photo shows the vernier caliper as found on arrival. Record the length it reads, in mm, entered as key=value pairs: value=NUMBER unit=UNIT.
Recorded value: value=8.4 unit=mm
